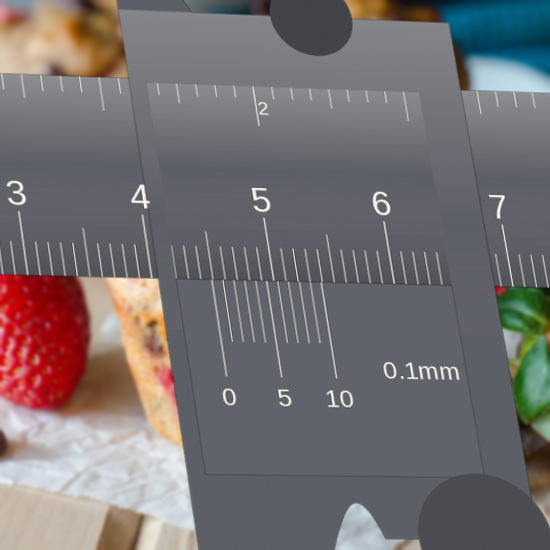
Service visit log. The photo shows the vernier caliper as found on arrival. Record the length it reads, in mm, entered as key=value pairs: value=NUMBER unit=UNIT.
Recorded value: value=44.9 unit=mm
